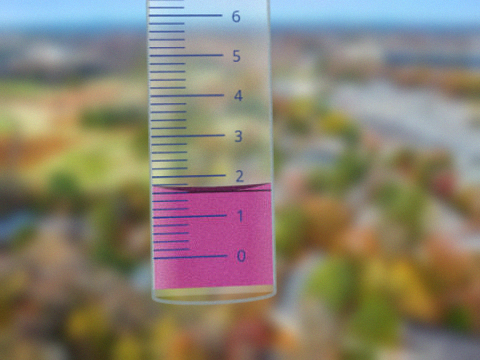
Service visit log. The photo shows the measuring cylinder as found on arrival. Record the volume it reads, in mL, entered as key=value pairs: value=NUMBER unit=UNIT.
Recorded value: value=1.6 unit=mL
